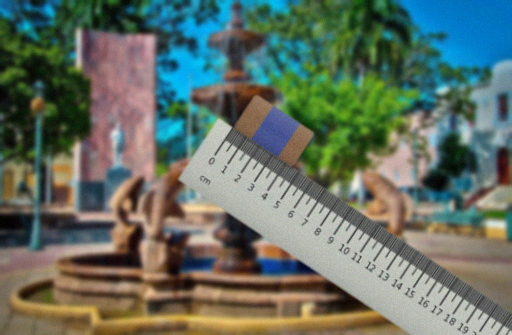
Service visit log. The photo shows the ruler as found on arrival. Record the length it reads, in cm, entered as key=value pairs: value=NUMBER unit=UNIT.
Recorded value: value=4.5 unit=cm
